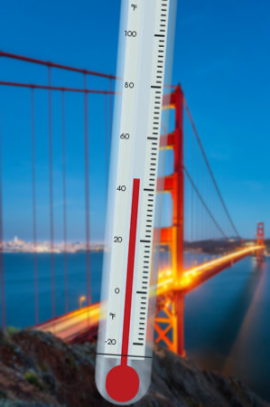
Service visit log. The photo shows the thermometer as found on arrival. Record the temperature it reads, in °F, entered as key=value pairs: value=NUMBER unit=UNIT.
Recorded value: value=44 unit=°F
